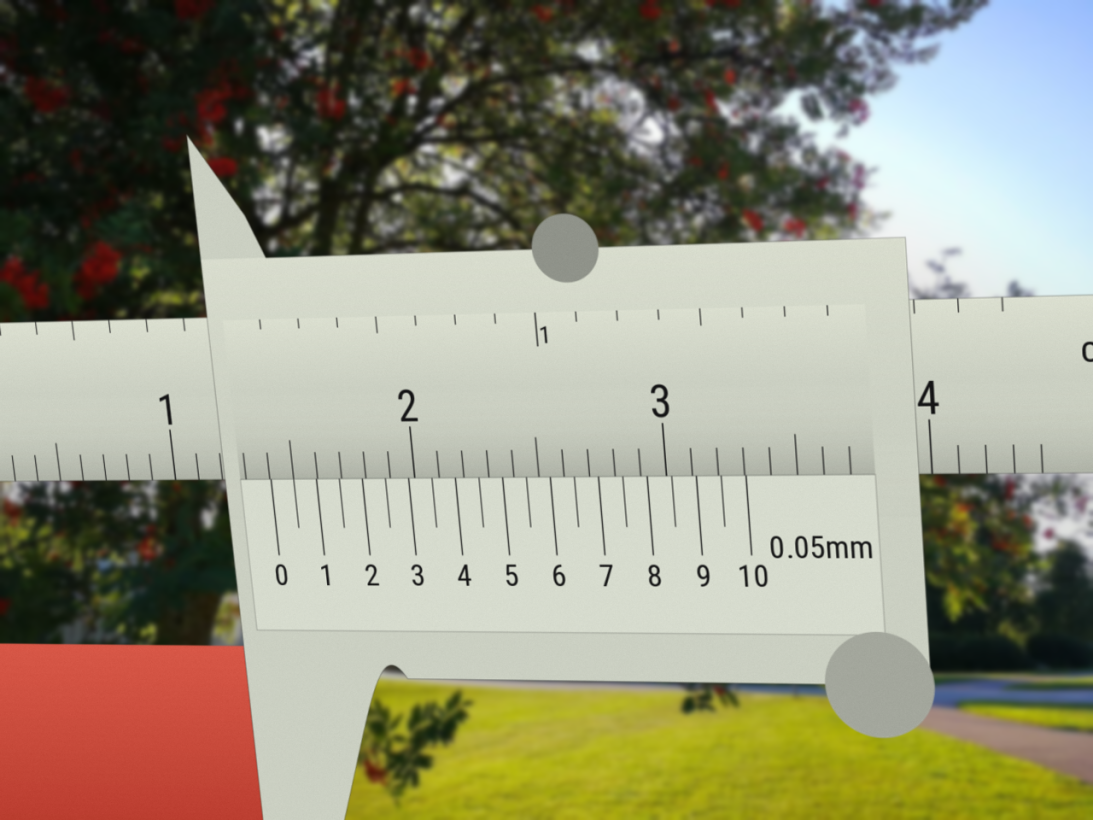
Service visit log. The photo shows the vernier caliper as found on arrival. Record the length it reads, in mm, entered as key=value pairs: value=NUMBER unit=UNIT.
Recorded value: value=14.05 unit=mm
